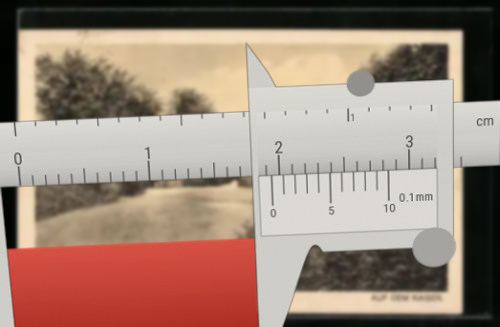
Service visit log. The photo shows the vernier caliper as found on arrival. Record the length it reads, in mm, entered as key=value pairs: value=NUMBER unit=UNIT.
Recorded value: value=19.4 unit=mm
